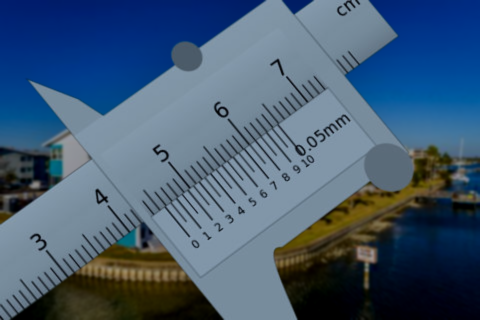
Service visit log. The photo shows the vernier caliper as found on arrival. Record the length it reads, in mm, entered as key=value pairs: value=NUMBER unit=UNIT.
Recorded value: value=45.8 unit=mm
